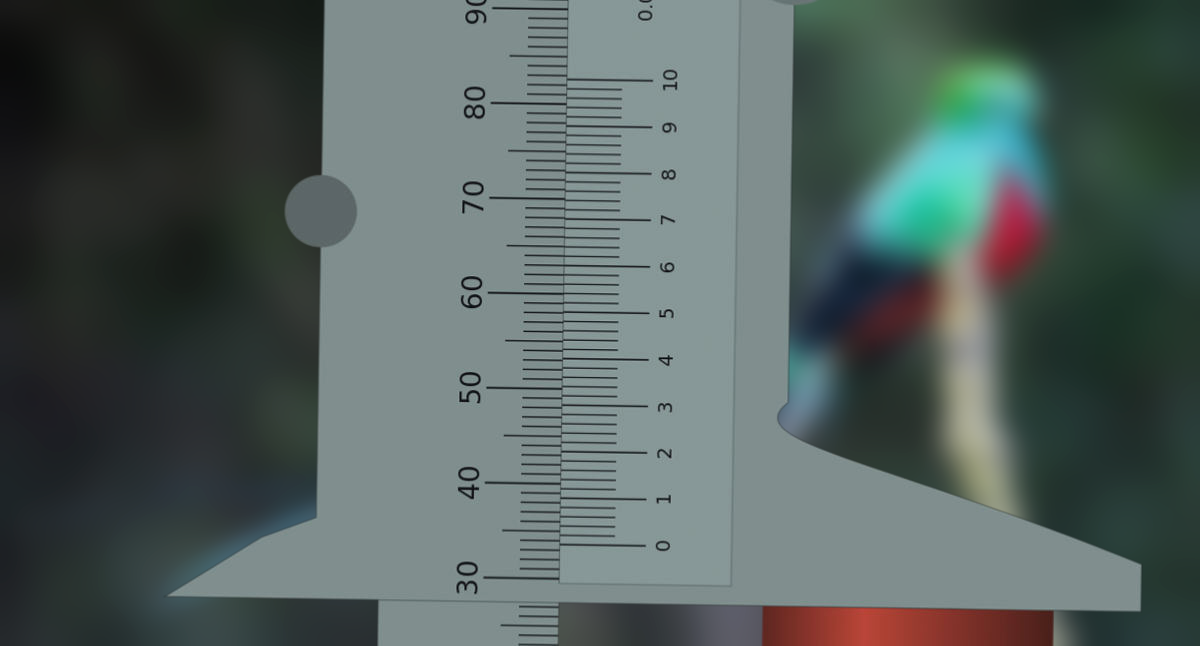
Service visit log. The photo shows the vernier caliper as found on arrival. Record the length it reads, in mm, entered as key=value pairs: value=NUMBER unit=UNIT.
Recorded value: value=33.6 unit=mm
